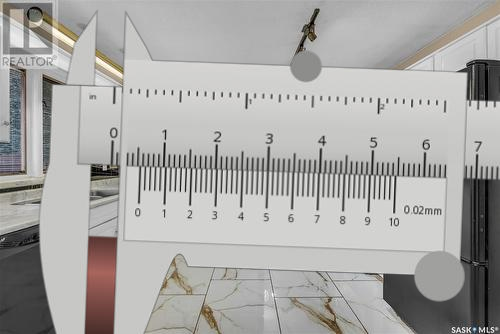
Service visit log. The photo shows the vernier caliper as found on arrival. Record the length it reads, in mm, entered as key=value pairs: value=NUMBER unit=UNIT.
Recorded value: value=5.5 unit=mm
